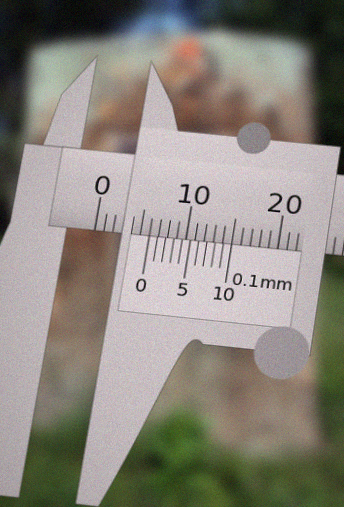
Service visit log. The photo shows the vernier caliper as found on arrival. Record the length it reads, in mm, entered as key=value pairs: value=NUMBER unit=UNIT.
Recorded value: value=6.0 unit=mm
